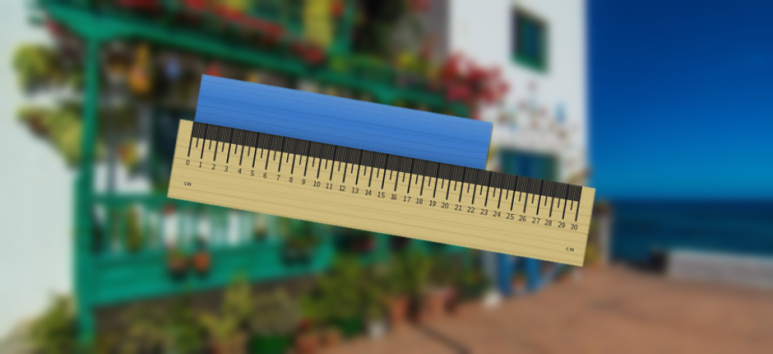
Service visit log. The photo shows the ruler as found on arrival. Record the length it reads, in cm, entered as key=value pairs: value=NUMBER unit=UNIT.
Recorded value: value=22.5 unit=cm
